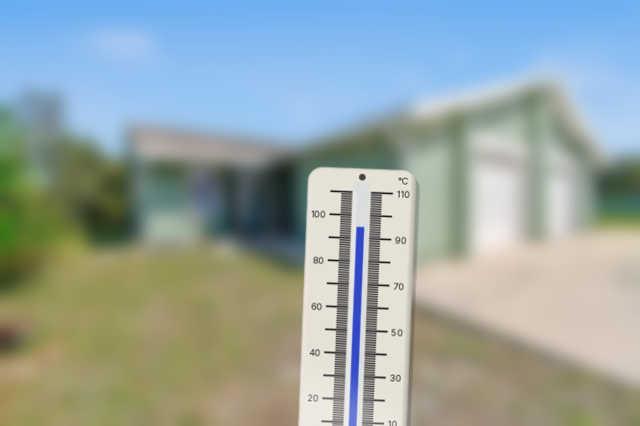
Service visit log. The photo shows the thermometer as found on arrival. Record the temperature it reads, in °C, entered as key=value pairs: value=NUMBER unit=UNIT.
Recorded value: value=95 unit=°C
